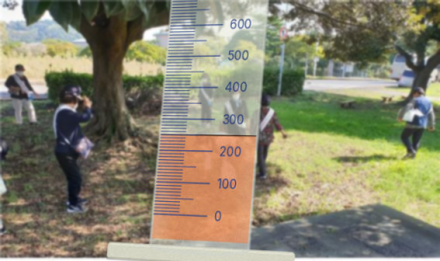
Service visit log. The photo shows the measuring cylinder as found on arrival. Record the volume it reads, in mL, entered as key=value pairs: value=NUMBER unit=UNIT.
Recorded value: value=250 unit=mL
